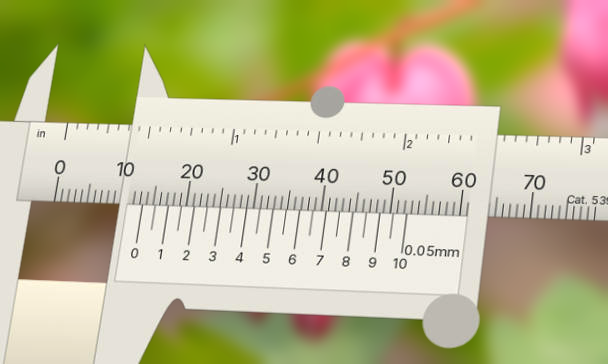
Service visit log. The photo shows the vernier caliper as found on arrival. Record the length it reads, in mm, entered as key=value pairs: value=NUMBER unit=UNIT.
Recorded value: value=13.4 unit=mm
